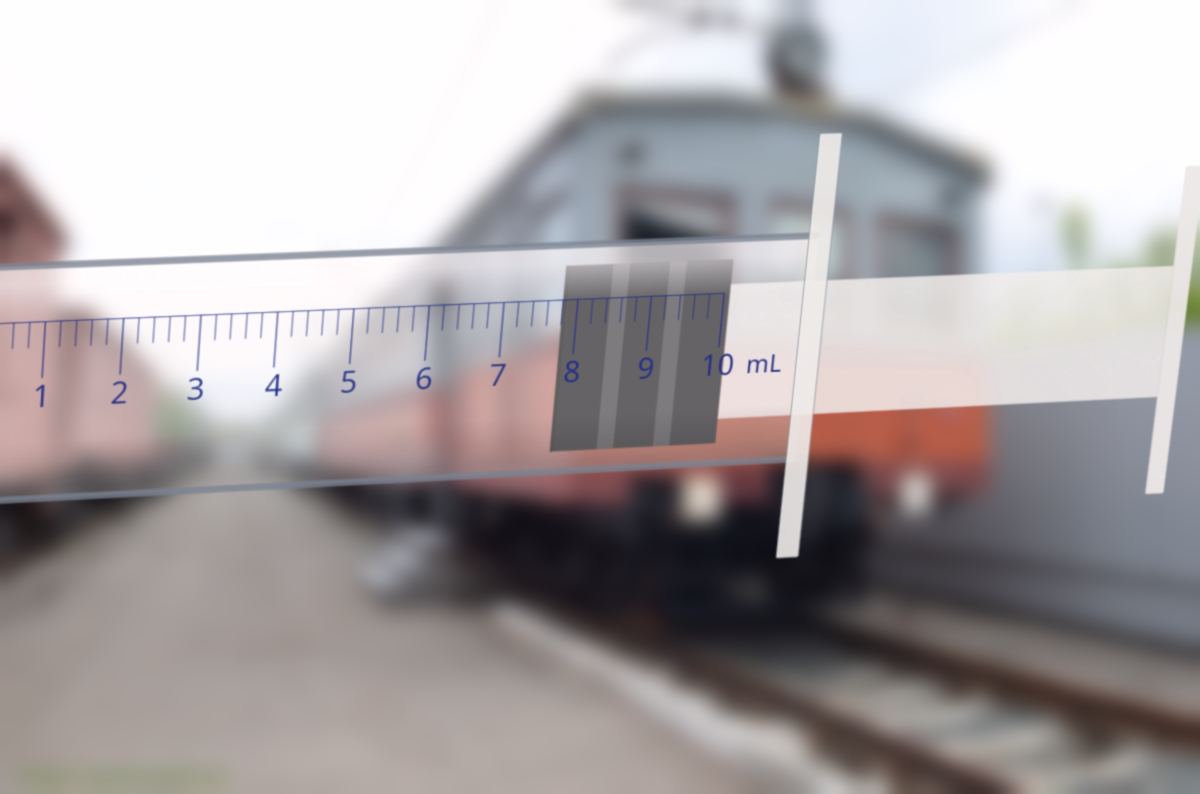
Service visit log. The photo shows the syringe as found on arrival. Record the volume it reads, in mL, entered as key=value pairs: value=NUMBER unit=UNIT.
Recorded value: value=7.8 unit=mL
